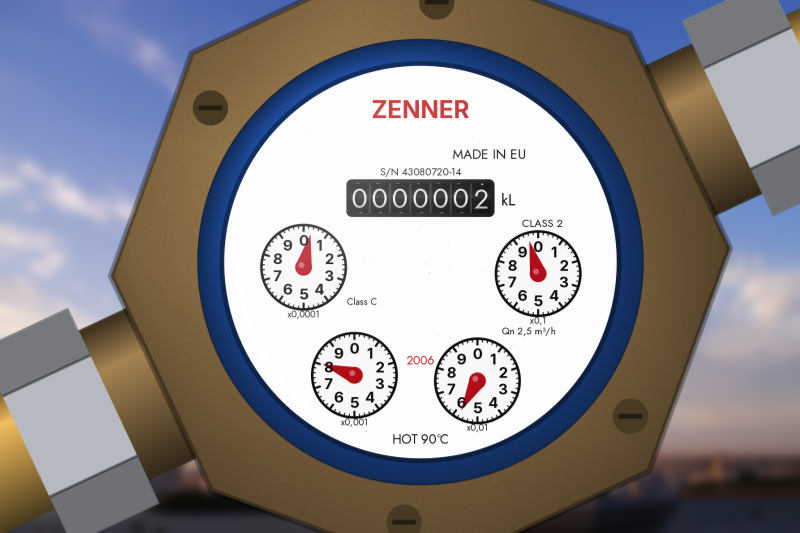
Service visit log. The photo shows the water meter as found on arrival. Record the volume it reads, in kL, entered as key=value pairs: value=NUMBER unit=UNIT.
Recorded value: value=1.9580 unit=kL
